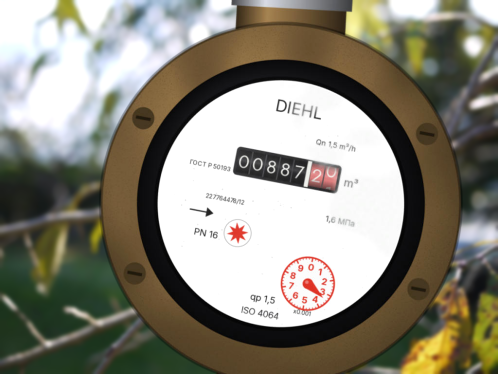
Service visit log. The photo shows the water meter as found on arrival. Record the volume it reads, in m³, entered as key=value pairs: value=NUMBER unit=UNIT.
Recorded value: value=887.203 unit=m³
